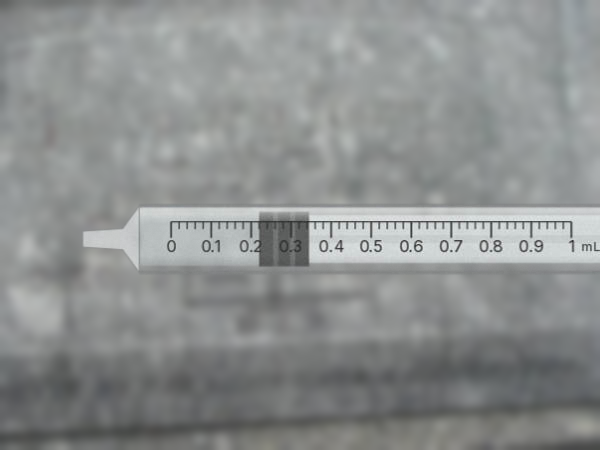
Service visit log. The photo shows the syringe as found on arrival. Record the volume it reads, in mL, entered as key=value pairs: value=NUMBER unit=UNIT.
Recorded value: value=0.22 unit=mL
